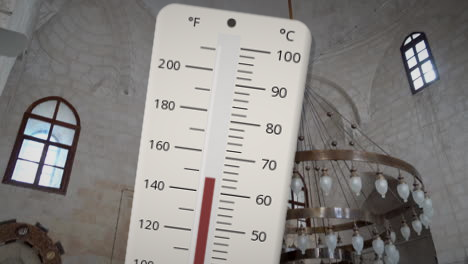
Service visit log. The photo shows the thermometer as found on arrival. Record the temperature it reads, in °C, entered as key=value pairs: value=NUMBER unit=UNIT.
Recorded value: value=64 unit=°C
